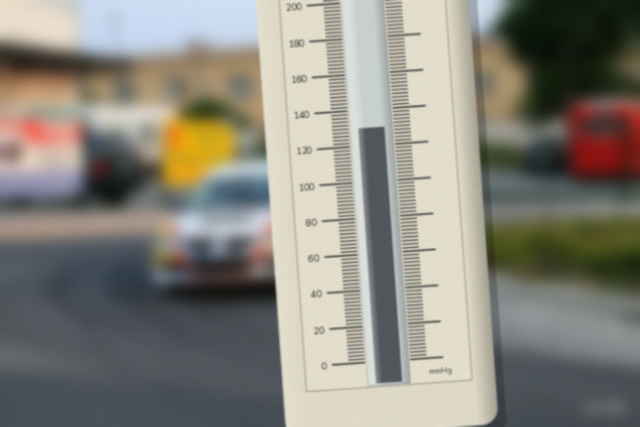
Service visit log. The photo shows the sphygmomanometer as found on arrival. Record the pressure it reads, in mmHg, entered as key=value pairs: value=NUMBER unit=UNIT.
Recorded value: value=130 unit=mmHg
